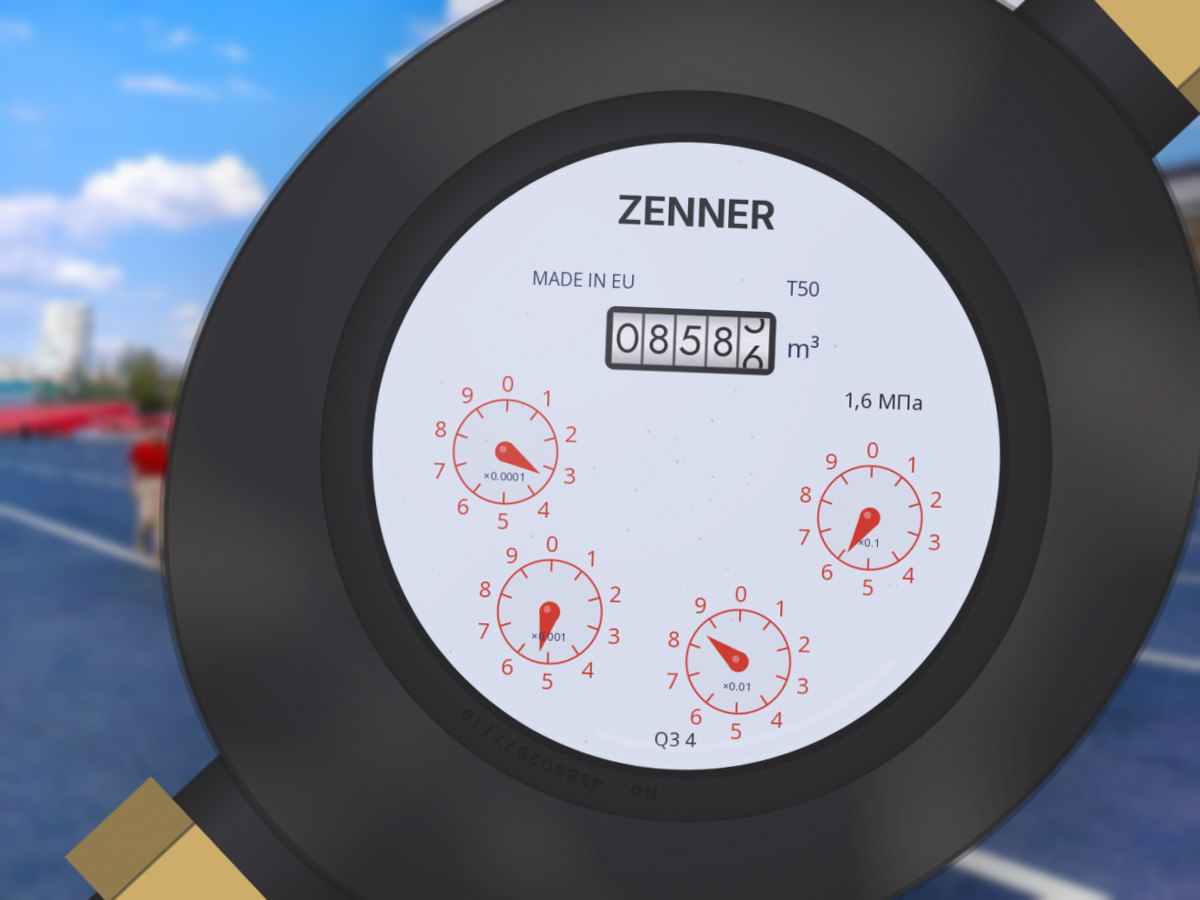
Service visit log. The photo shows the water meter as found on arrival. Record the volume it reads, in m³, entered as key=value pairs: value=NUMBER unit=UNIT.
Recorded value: value=8585.5853 unit=m³
